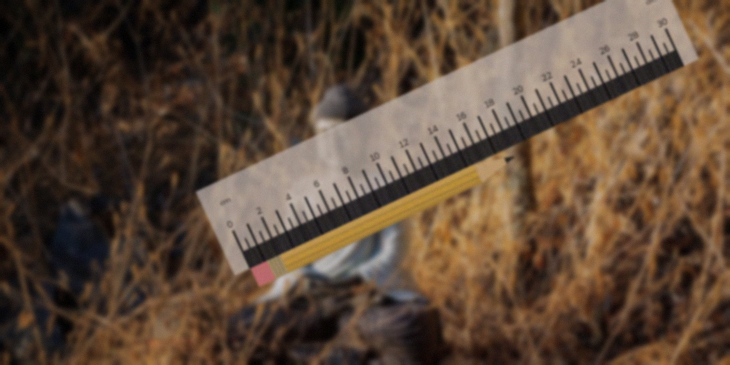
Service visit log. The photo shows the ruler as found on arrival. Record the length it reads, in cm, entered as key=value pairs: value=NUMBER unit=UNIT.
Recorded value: value=18 unit=cm
